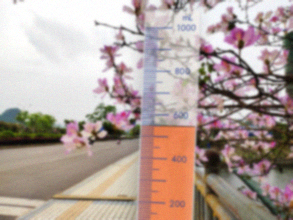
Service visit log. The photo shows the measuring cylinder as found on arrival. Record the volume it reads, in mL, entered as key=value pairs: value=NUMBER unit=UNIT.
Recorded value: value=550 unit=mL
